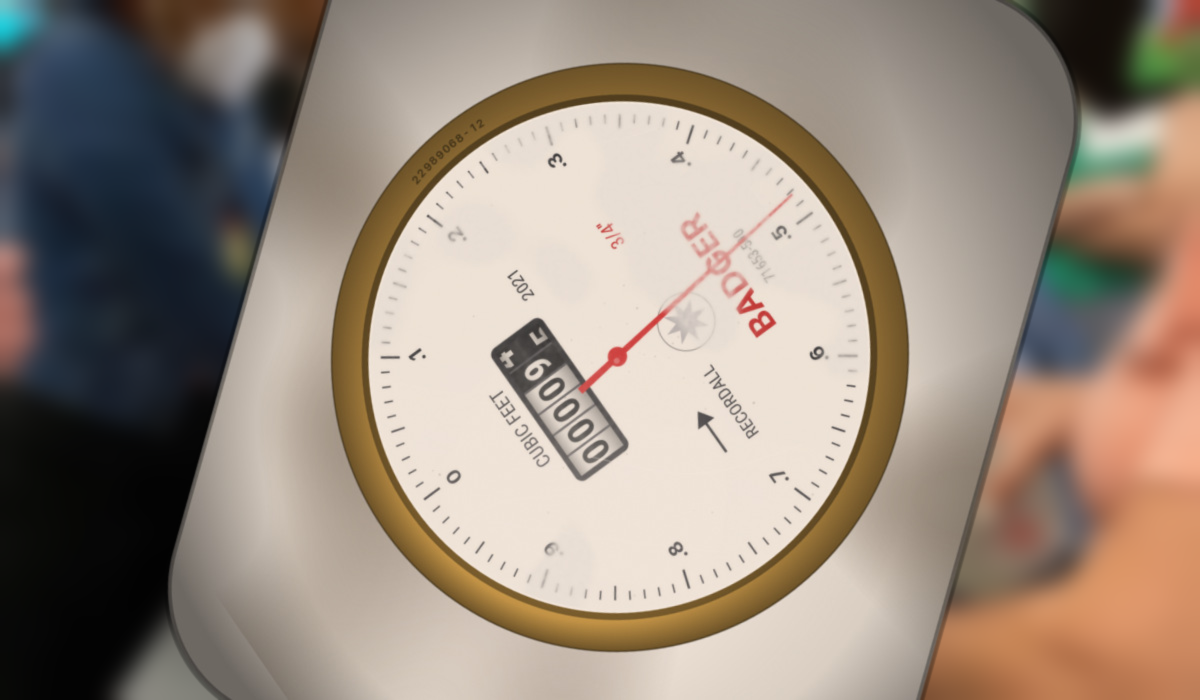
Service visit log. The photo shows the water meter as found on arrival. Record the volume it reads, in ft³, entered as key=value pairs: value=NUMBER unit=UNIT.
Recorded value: value=94.48 unit=ft³
